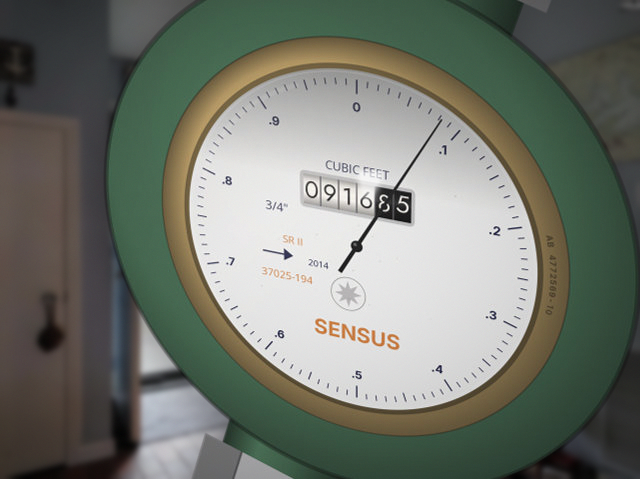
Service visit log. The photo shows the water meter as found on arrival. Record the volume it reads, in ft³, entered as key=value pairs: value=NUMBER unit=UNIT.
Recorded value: value=91685.08 unit=ft³
